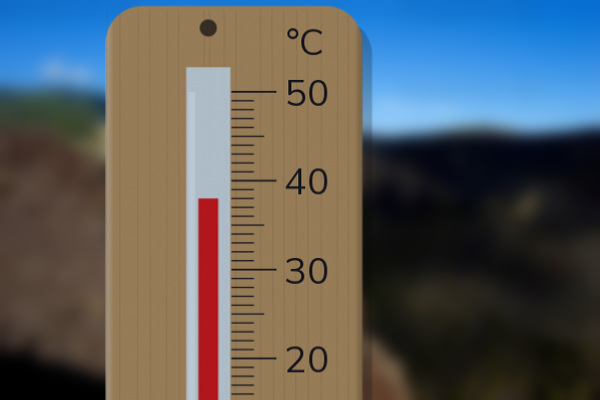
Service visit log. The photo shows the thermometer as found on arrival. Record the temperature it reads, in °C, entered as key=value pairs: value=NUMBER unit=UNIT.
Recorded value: value=38 unit=°C
